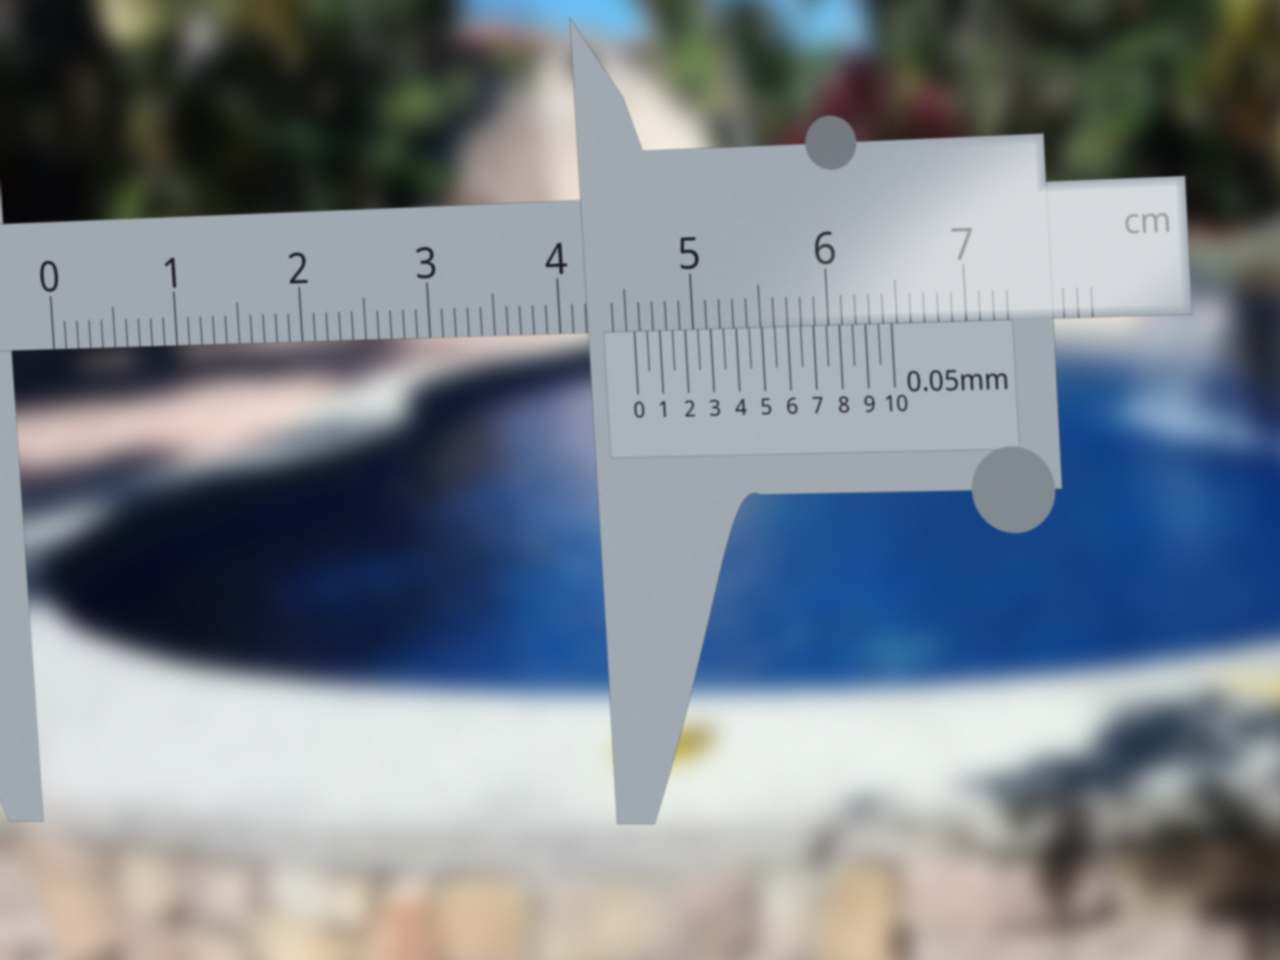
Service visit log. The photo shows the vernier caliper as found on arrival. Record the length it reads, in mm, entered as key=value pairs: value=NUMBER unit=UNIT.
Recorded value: value=45.6 unit=mm
